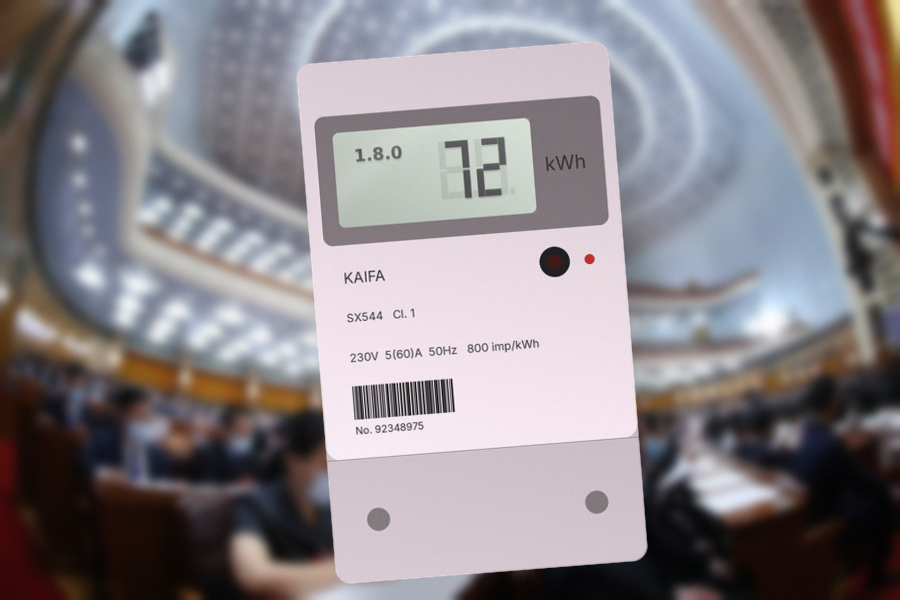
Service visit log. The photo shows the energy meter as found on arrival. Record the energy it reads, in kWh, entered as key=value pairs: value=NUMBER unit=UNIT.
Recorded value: value=72 unit=kWh
